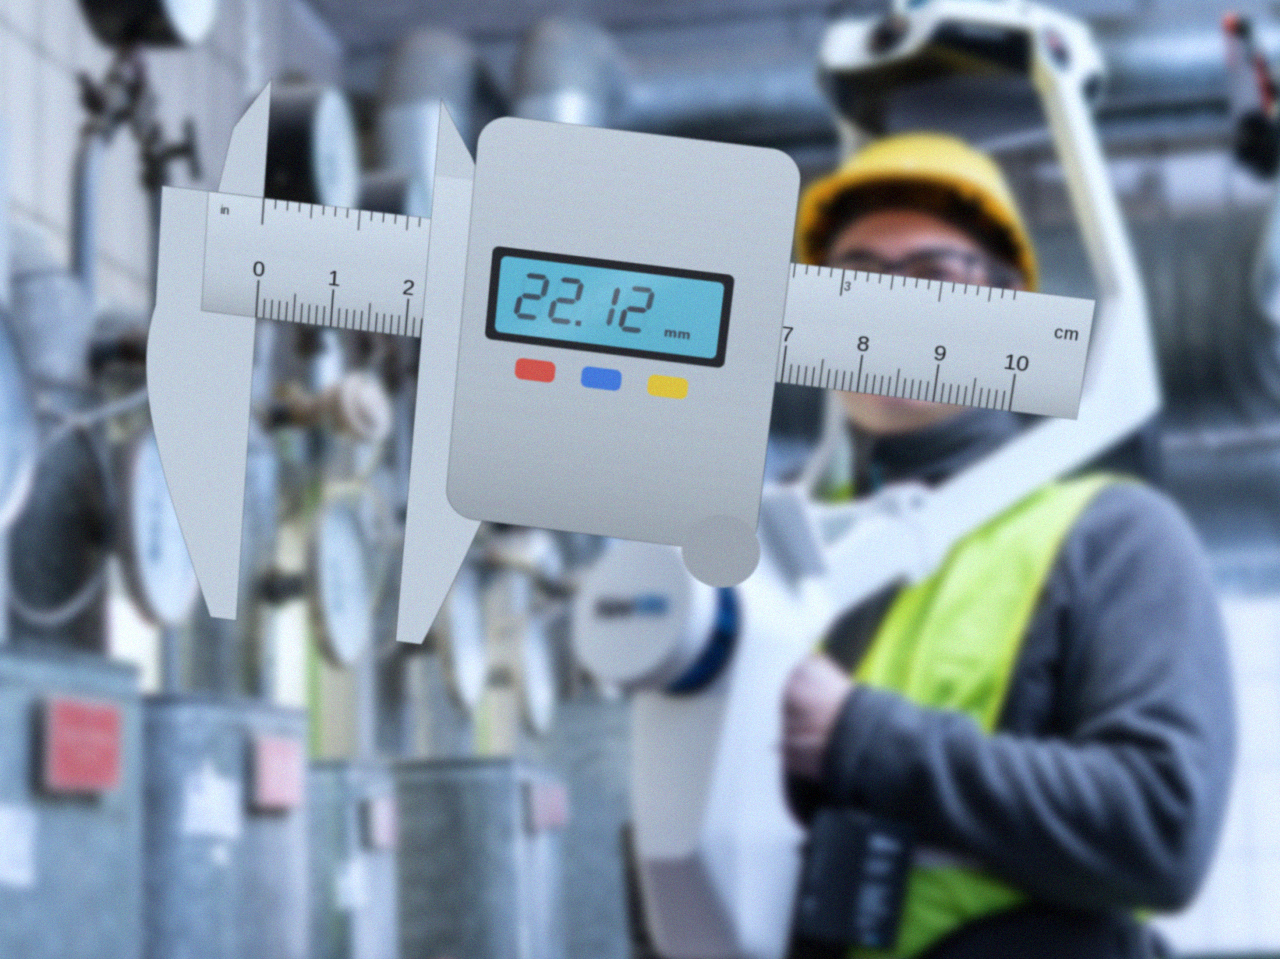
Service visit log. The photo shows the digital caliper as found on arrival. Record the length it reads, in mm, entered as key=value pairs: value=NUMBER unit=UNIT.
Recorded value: value=22.12 unit=mm
